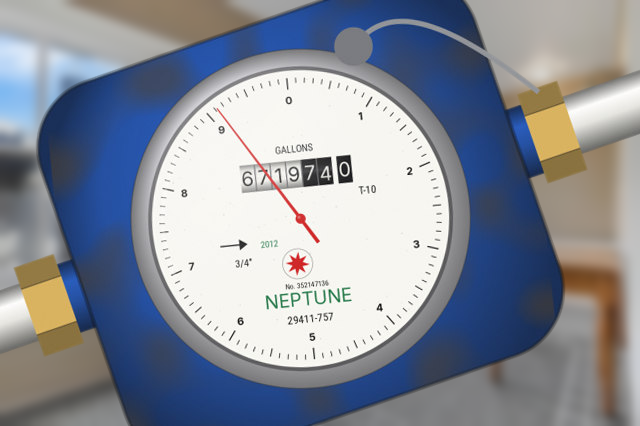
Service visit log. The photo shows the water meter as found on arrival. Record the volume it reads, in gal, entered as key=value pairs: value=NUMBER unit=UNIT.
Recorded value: value=6719739.1 unit=gal
